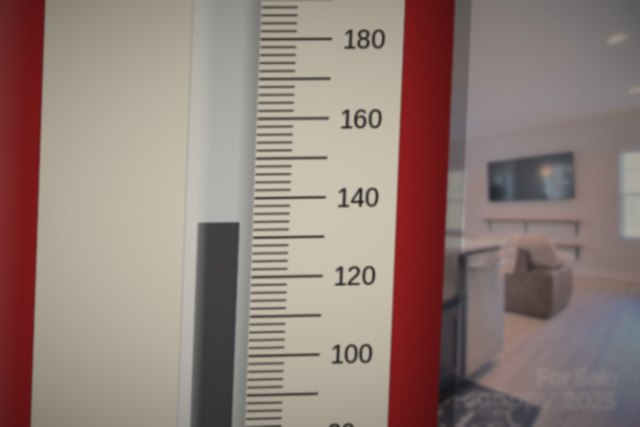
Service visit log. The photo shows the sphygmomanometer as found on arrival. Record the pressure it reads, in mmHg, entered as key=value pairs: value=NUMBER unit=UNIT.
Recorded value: value=134 unit=mmHg
